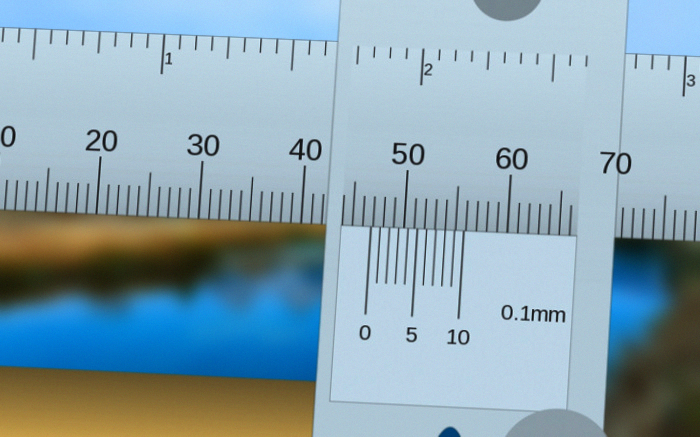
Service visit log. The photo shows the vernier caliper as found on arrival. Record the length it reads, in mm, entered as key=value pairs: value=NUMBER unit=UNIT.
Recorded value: value=46.8 unit=mm
